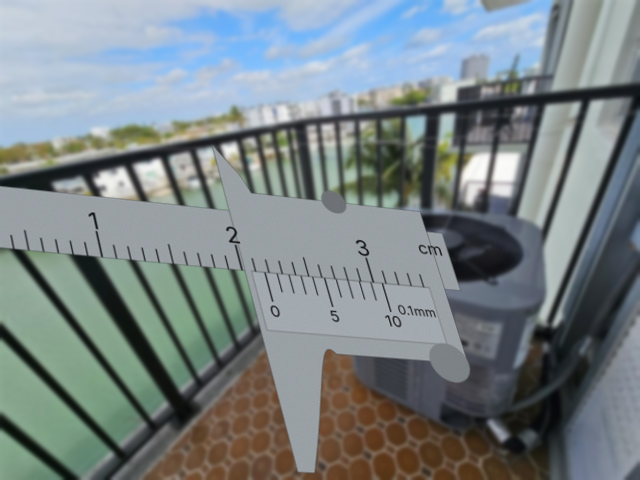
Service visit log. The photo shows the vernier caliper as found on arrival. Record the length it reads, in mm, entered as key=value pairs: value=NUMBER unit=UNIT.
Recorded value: value=21.7 unit=mm
